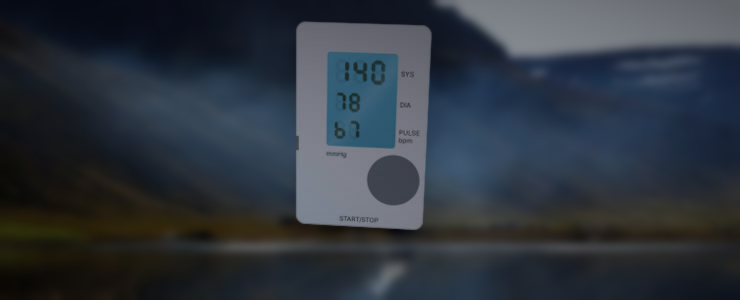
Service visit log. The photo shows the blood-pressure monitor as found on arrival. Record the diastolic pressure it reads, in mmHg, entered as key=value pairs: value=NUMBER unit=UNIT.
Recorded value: value=78 unit=mmHg
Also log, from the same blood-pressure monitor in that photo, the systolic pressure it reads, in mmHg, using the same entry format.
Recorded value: value=140 unit=mmHg
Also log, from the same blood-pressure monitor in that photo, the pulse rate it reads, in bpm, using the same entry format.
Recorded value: value=67 unit=bpm
